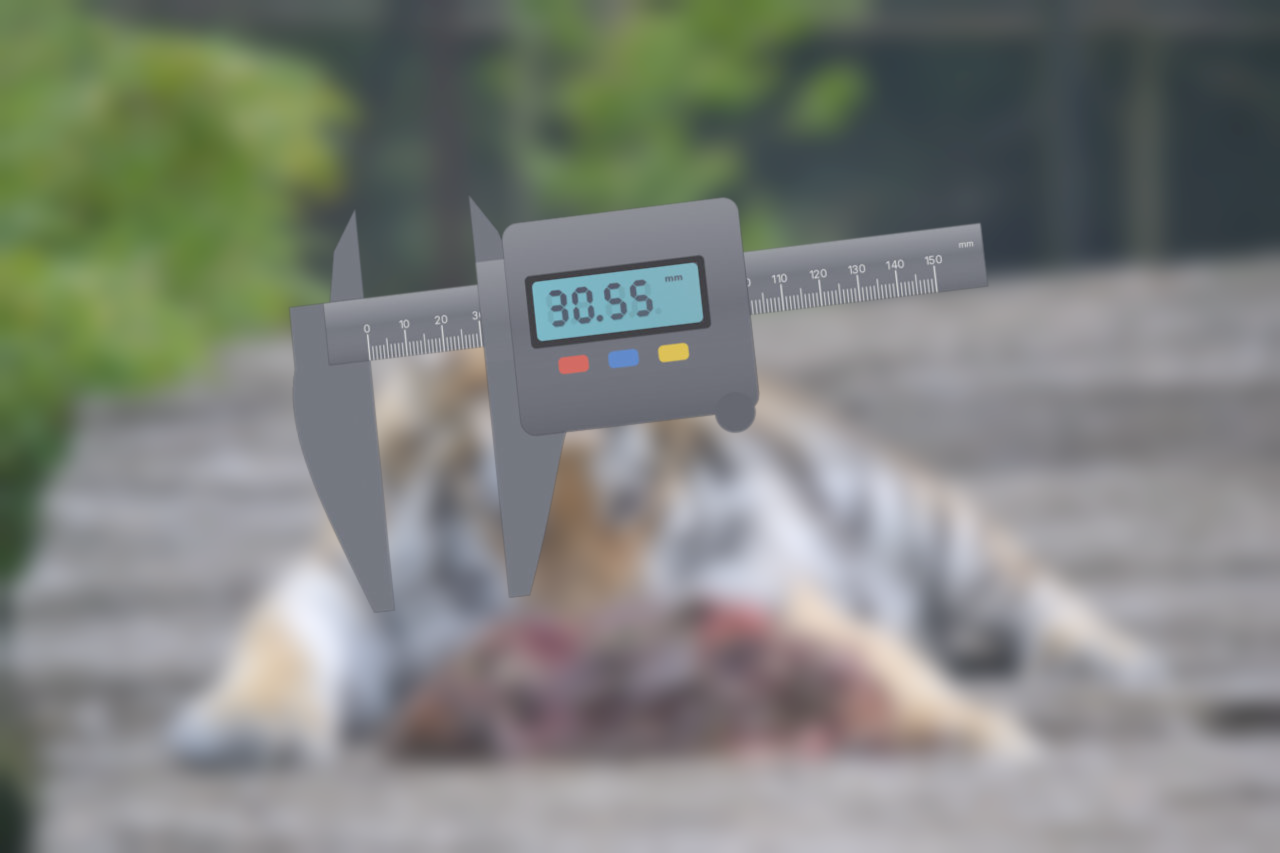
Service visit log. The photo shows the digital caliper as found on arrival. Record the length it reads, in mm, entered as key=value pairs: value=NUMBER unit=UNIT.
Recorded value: value=30.55 unit=mm
